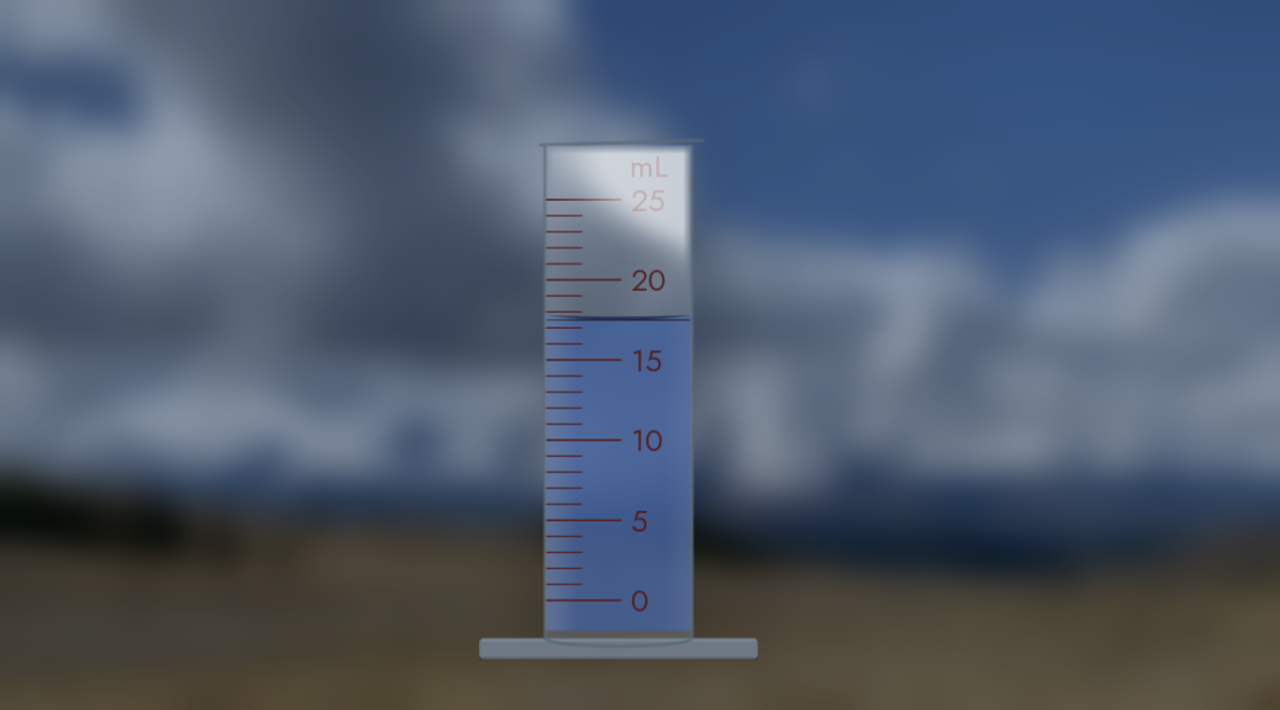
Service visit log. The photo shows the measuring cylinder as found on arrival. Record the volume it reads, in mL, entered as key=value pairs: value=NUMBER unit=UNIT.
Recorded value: value=17.5 unit=mL
